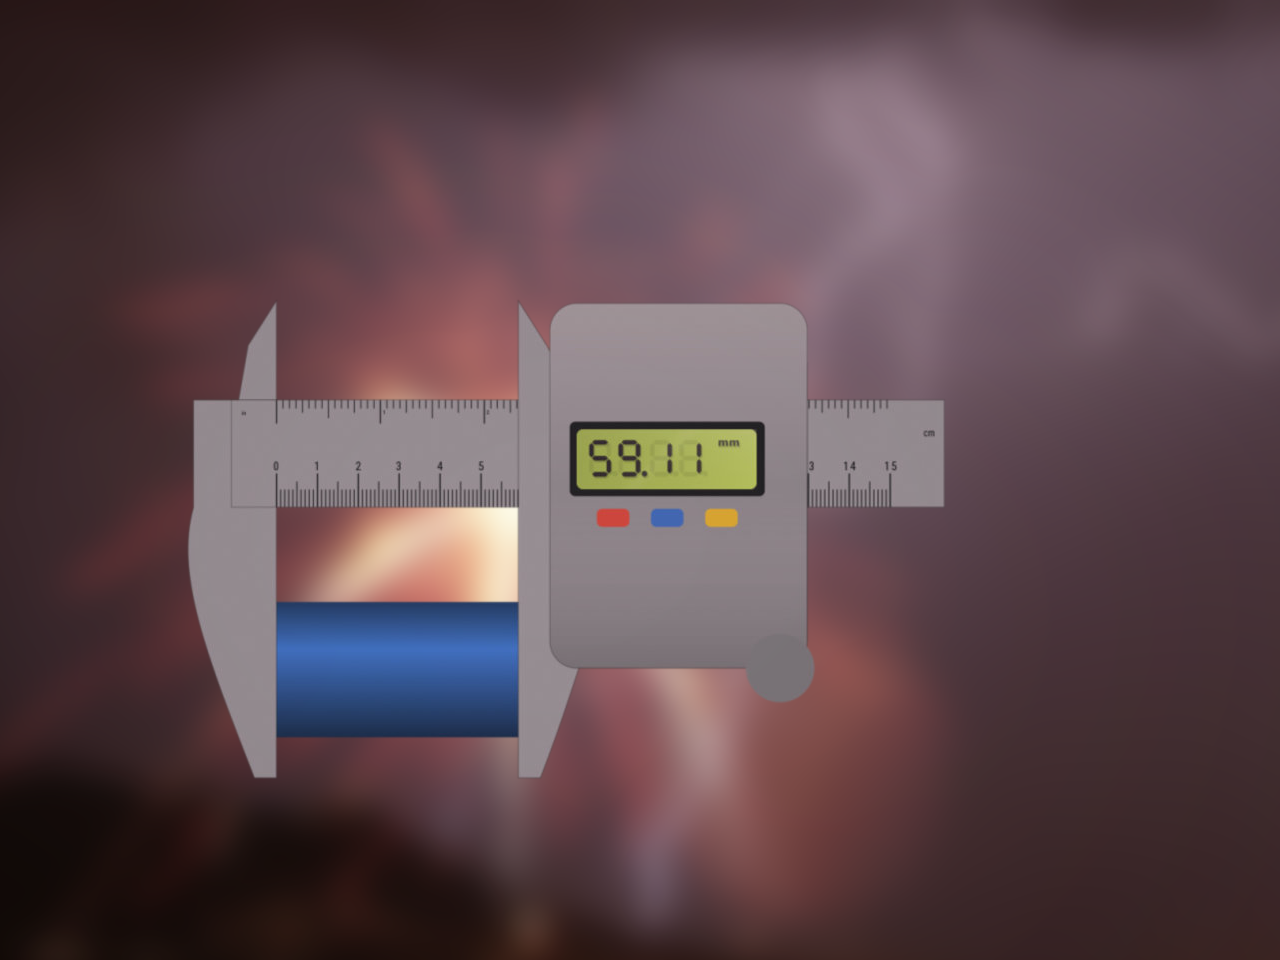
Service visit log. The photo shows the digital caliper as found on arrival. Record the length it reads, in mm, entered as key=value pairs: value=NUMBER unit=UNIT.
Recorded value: value=59.11 unit=mm
